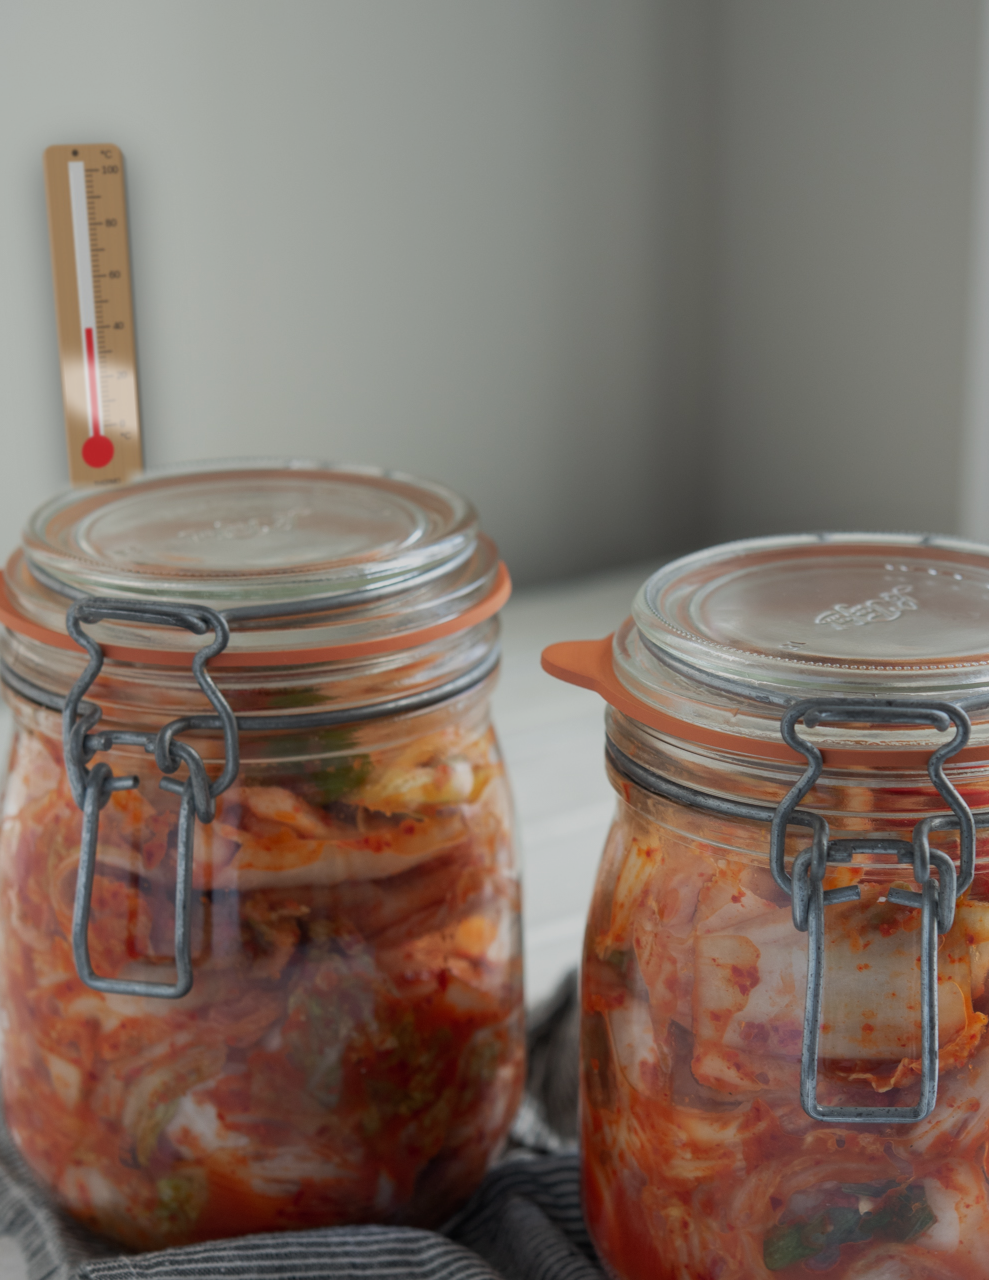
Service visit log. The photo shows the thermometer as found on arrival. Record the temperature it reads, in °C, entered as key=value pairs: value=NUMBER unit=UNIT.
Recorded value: value=40 unit=°C
